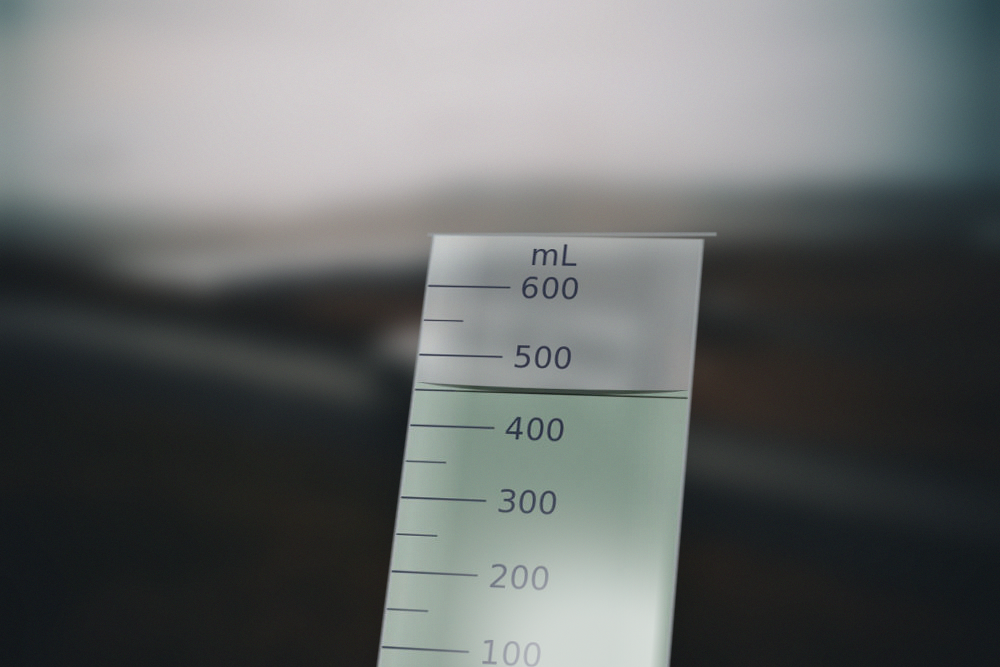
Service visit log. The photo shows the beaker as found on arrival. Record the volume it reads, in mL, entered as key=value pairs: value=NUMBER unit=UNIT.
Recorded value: value=450 unit=mL
